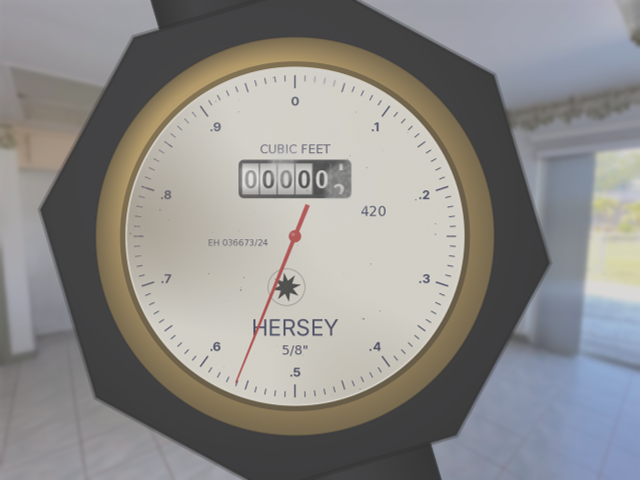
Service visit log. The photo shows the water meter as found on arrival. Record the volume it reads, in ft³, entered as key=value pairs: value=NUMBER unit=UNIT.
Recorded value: value=1.56 unit=ft³
